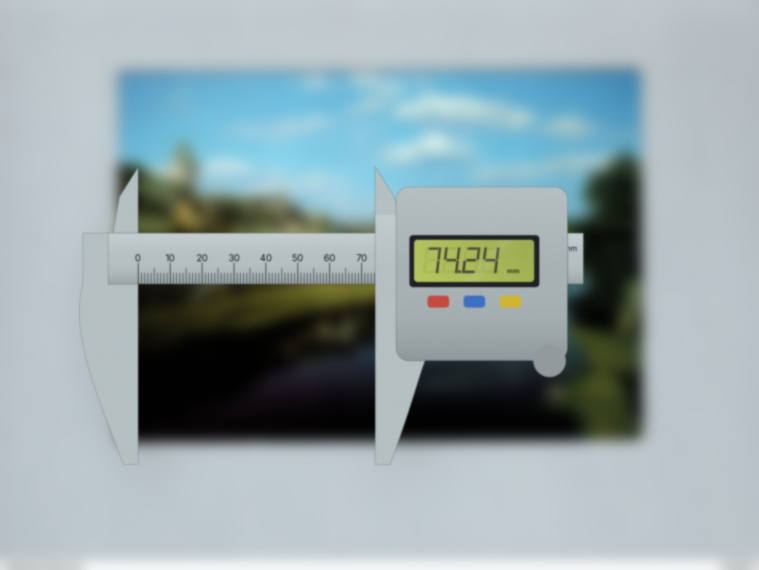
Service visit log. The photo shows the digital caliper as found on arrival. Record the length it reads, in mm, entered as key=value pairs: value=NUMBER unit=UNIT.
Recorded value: value=74.24 unit=mm
